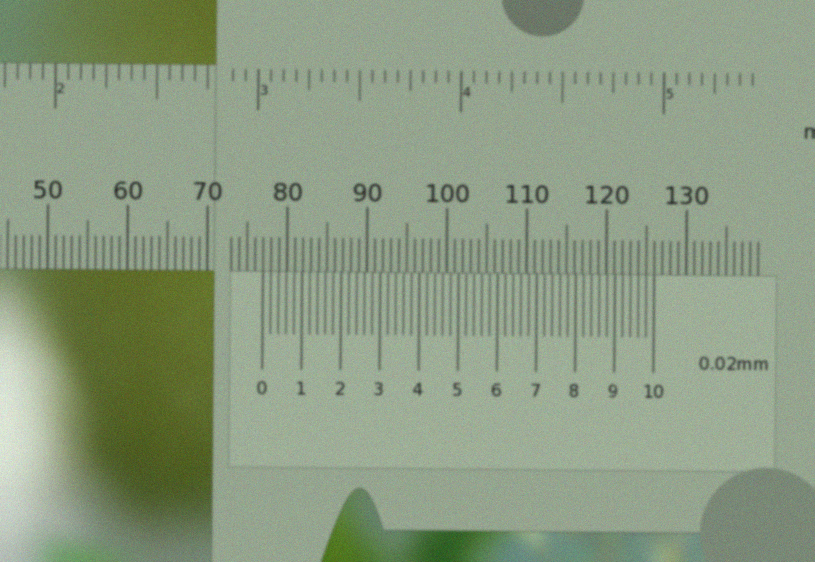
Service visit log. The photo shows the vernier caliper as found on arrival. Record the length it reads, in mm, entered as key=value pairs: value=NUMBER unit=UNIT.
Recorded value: value=77.0 unit=mm
